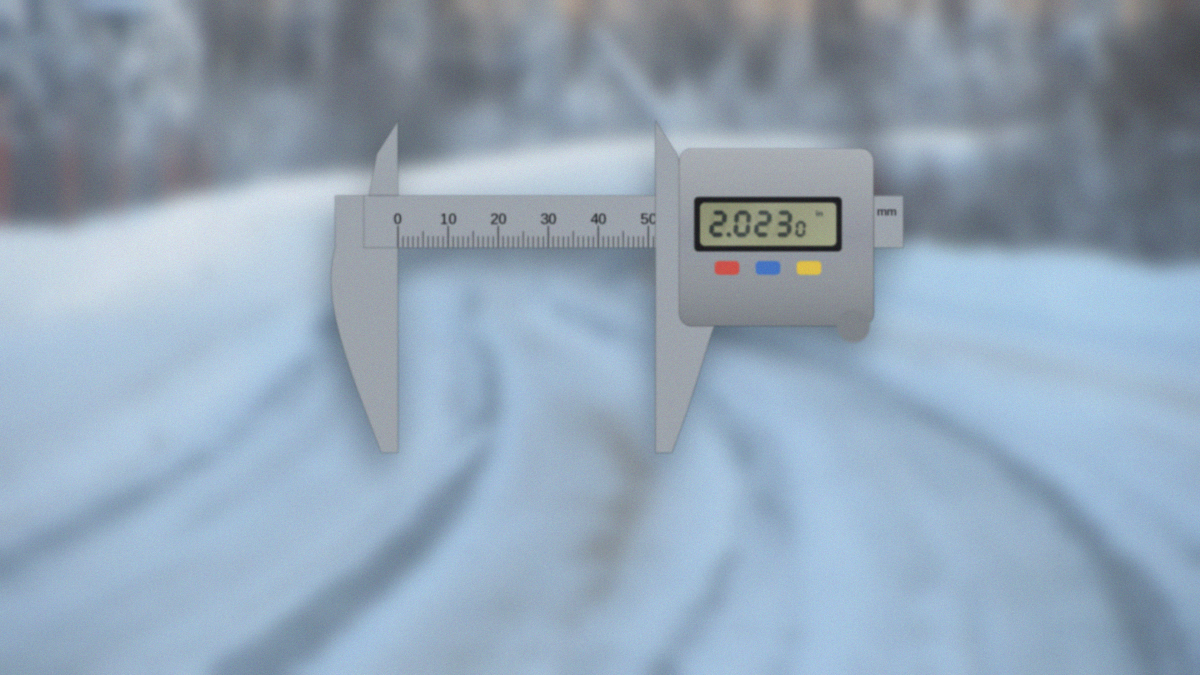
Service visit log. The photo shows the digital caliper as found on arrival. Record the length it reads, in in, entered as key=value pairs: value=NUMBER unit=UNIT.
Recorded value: value=2.0230 unit=in
